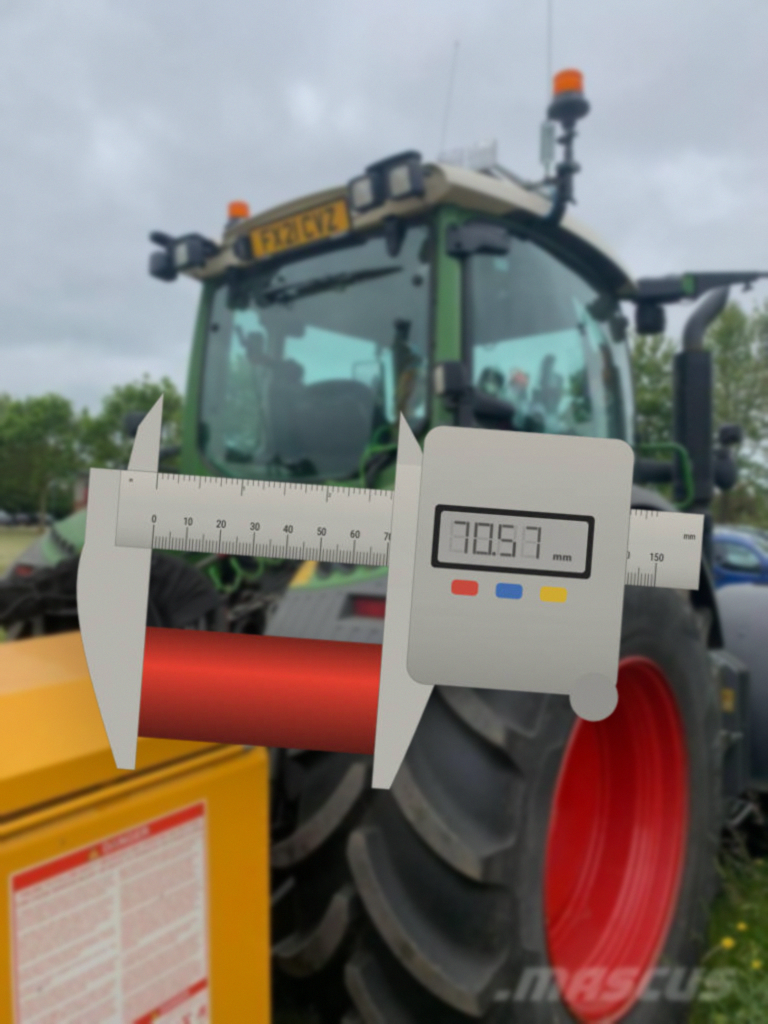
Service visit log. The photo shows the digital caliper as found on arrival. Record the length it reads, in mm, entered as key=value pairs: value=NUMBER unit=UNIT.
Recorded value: value=70.57 unit=mm
